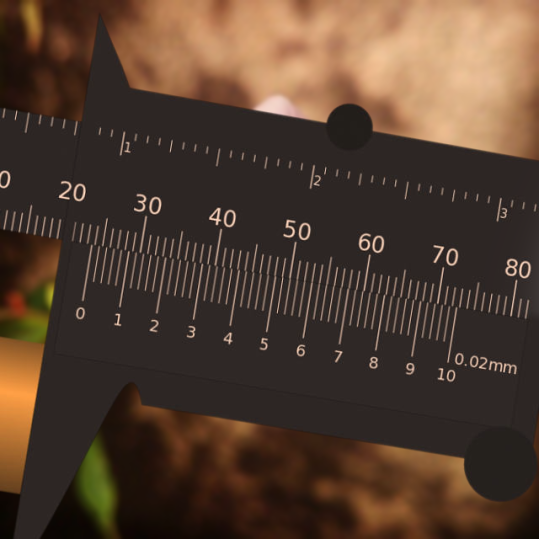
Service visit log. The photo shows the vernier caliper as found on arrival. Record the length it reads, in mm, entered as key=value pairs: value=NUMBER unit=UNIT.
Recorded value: value=23.6 unit=mm
